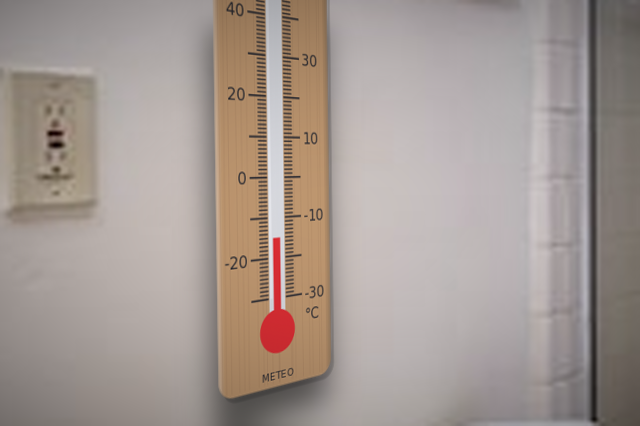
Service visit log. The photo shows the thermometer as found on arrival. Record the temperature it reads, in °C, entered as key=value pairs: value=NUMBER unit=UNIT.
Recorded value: value=-15 unit=°C
